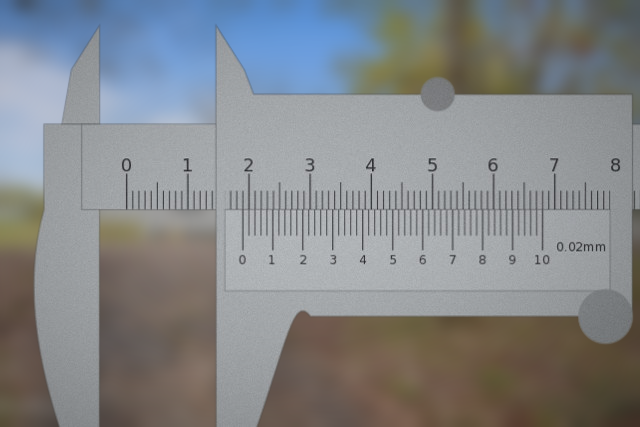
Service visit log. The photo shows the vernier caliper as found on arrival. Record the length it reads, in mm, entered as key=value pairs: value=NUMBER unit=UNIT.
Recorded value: value=19.0 unit=mm
